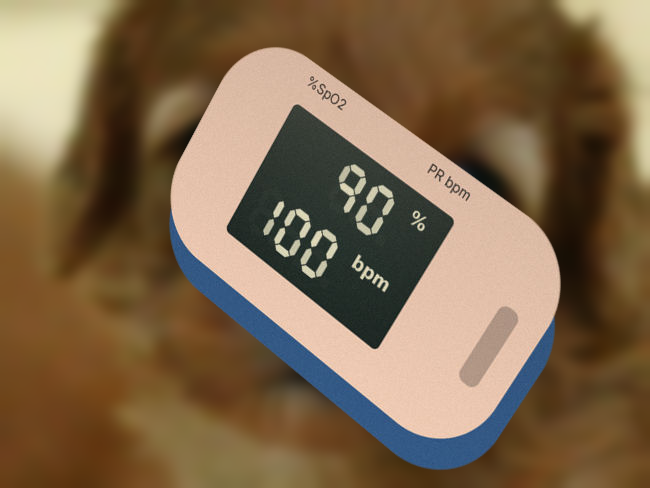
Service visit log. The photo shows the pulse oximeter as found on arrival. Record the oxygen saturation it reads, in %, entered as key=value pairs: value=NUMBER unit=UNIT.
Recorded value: value=90 unit=%
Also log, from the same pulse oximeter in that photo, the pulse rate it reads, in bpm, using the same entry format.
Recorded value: value=100 unit=bpm
